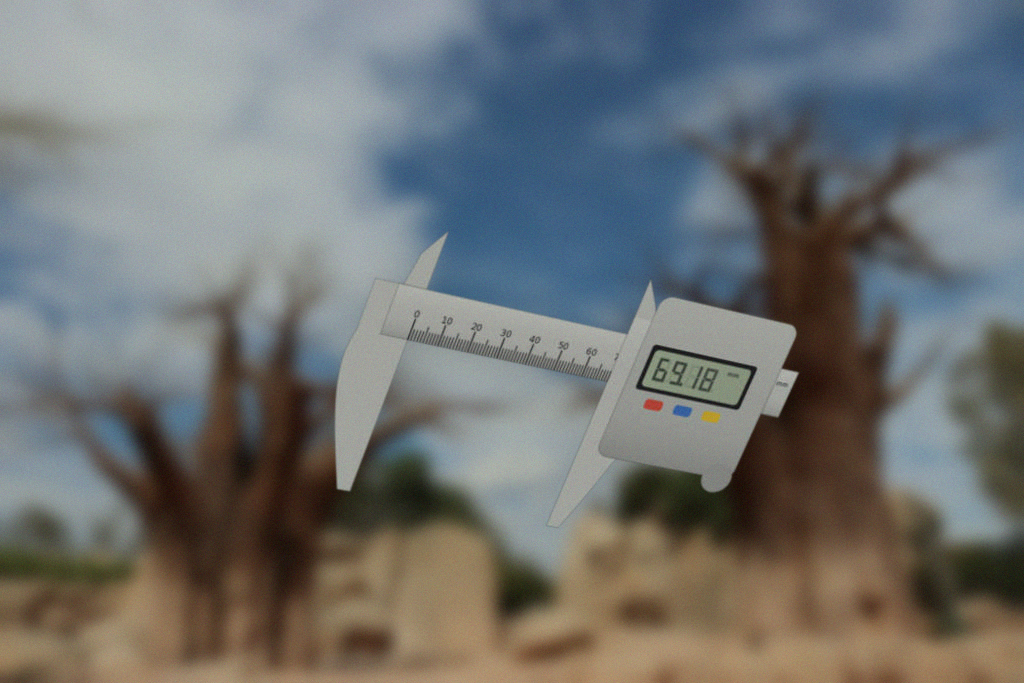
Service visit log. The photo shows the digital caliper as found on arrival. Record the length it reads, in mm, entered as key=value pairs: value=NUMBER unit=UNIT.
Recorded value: value=69.18 unit=mm
